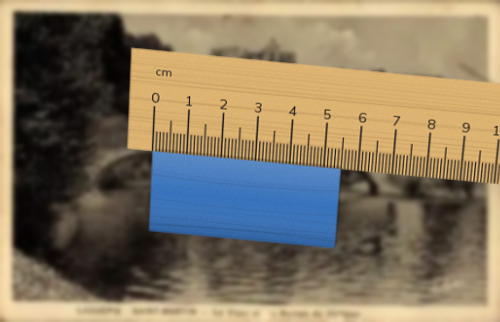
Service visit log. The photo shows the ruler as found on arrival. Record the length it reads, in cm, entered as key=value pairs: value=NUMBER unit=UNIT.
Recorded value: value=5.5 unit=cm
